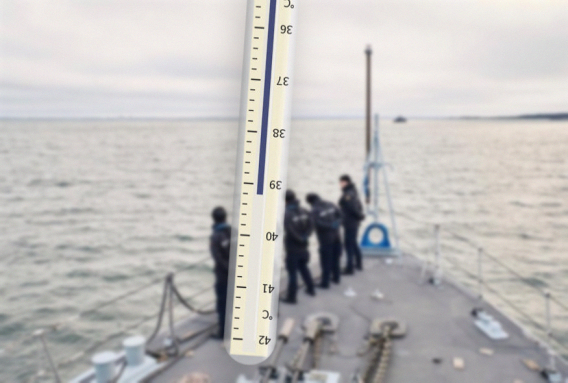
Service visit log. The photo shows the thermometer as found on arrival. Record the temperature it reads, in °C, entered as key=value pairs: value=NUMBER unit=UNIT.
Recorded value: value=39.2 unit=°C
